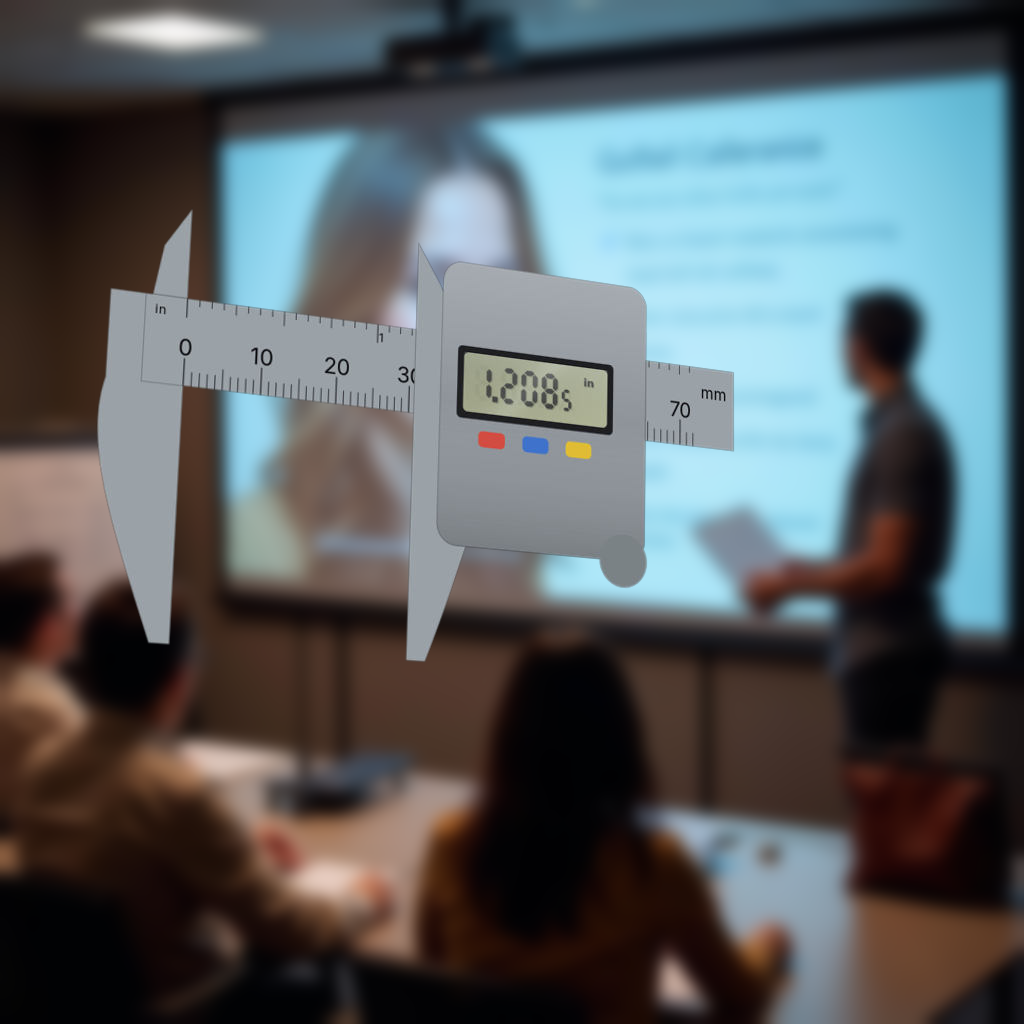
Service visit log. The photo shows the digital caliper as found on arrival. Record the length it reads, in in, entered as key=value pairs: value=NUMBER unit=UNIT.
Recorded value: value=1.2085 unit=in
